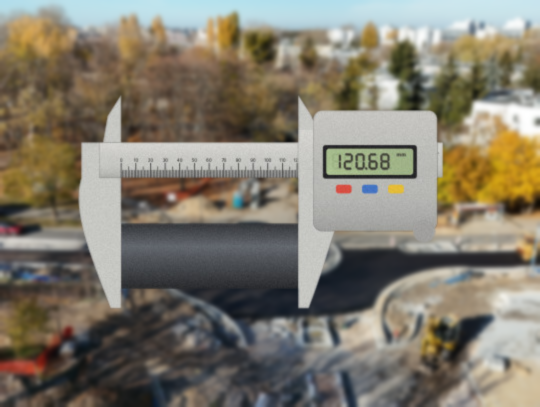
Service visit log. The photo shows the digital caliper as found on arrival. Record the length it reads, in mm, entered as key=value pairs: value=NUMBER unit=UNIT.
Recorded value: value=120.68 unit=mm
